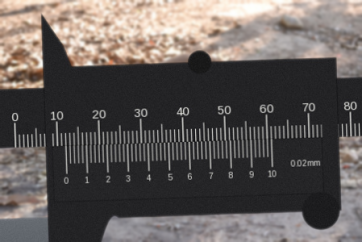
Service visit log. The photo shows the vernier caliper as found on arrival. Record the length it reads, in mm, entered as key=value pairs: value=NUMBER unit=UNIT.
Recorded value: value=12.0 unit=mm
